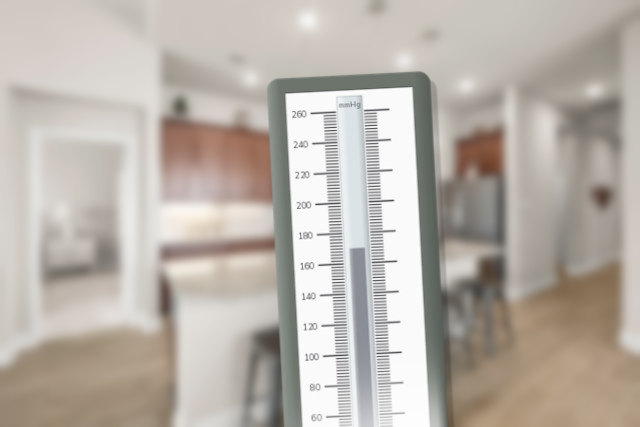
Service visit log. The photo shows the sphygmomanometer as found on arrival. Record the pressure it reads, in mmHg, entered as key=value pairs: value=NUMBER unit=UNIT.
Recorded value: value=170 unit=mmHg
